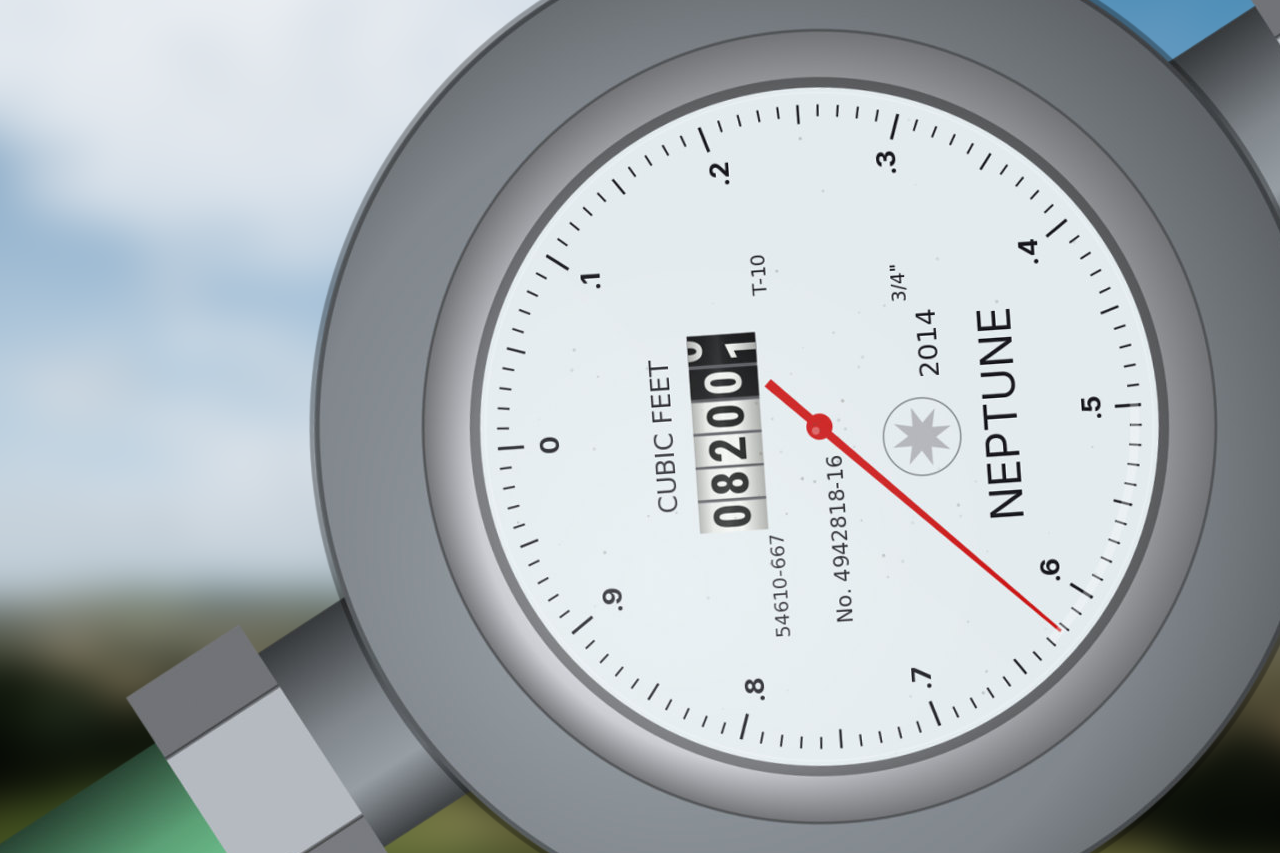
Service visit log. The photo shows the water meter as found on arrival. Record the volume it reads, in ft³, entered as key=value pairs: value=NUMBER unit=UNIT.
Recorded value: value=82000.62 unit=ft³
